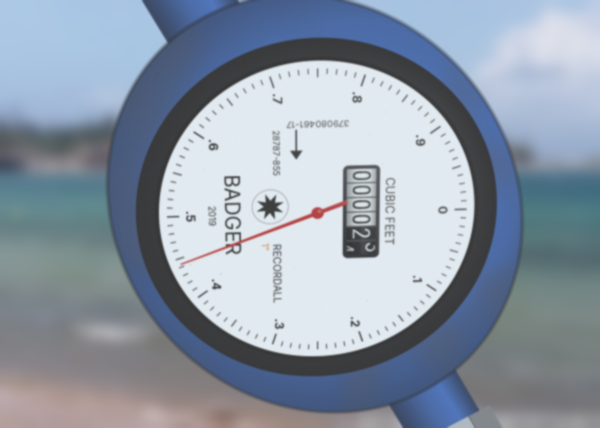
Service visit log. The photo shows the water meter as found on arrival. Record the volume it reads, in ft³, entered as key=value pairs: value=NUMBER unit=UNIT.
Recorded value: value=23.44 unit=ft³
